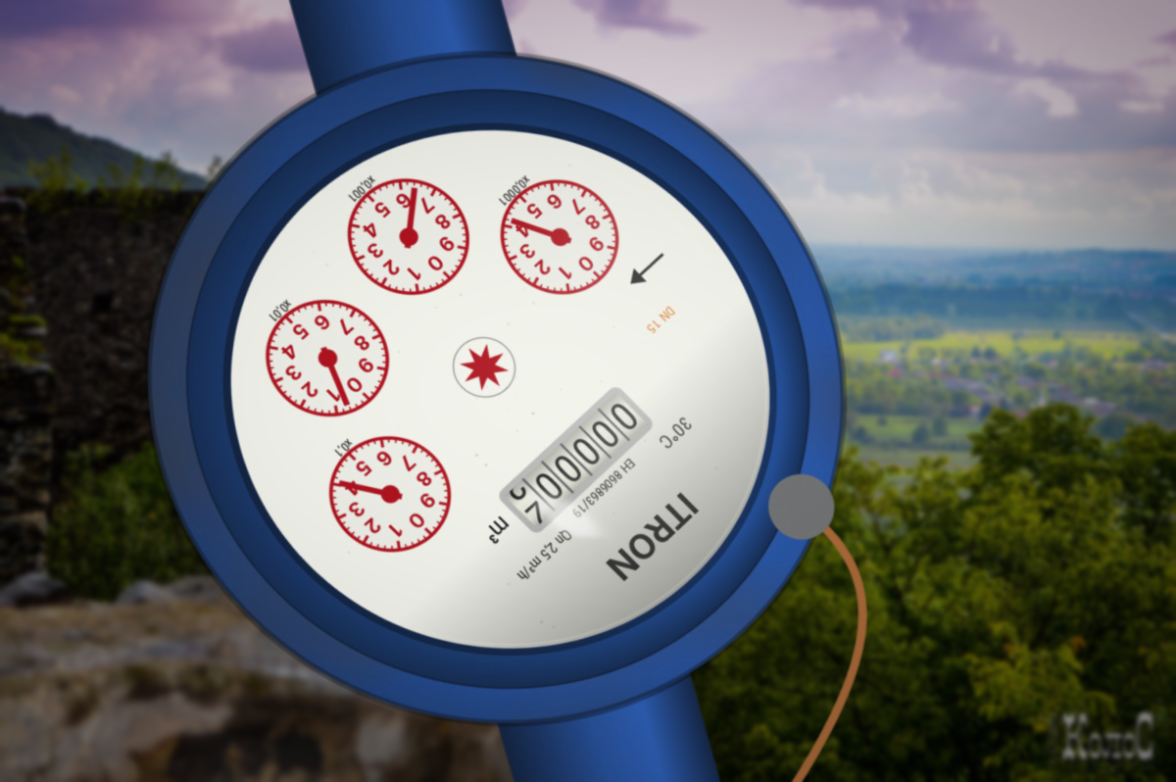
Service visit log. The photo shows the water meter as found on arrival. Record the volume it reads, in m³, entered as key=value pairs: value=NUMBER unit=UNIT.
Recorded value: value=2.4064 unit=m³
